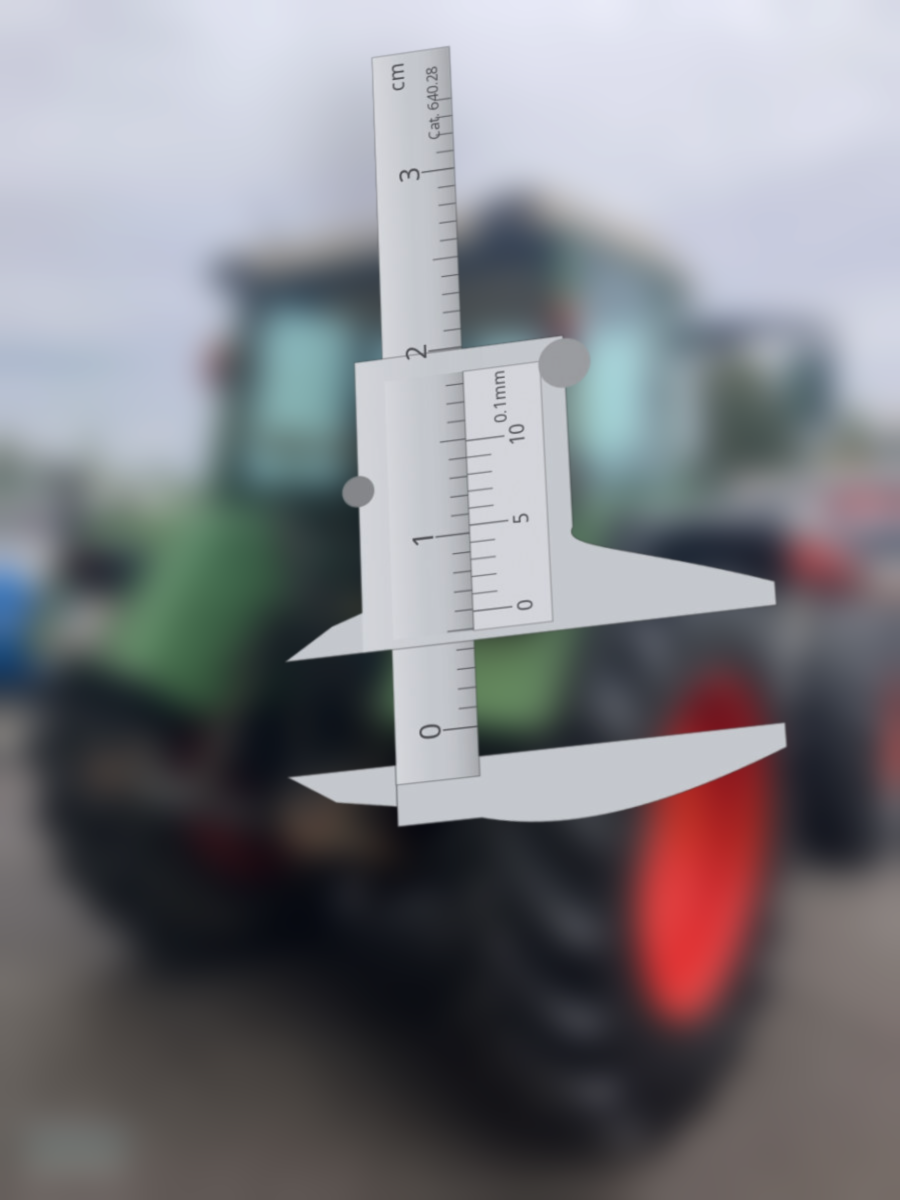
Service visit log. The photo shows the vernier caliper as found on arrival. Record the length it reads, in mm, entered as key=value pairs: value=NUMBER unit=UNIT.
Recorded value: value=5.9 unit=mm
